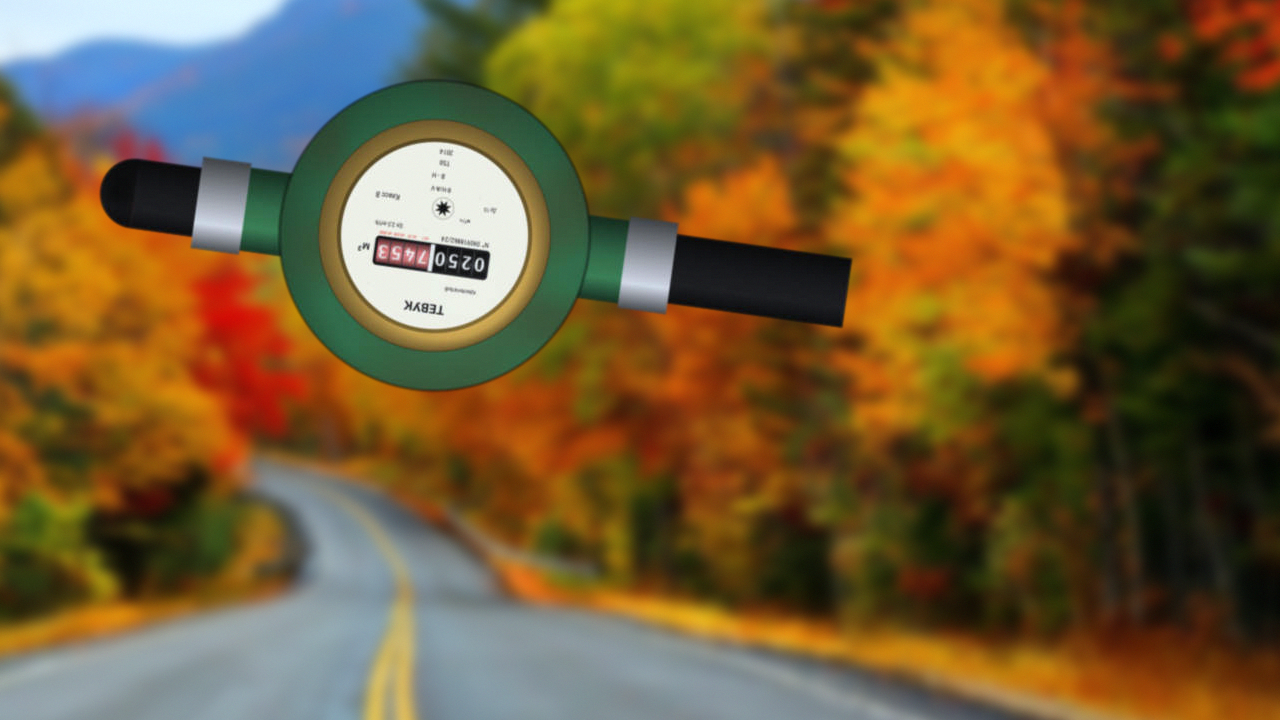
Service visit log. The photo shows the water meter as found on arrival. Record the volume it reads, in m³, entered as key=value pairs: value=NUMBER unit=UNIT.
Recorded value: value=250.7453 unit=m³
